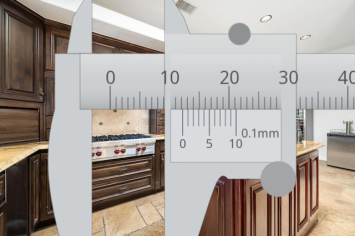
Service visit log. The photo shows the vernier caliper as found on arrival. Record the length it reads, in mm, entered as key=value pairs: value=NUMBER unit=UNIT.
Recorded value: value=12.2 unit=mm
